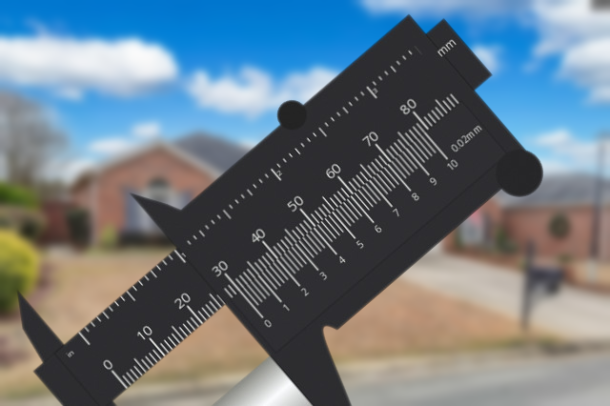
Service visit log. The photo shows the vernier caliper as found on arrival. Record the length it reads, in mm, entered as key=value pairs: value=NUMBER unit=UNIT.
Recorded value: value=30.0 unit=mm
